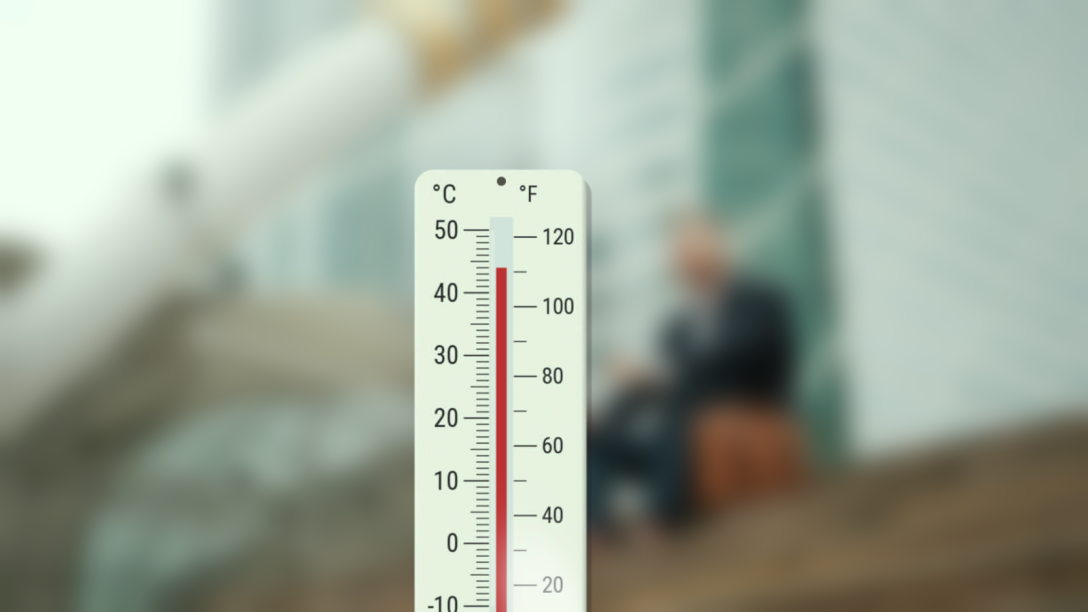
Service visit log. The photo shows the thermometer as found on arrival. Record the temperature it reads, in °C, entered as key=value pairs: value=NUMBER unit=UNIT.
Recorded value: value=44 unit=°C
